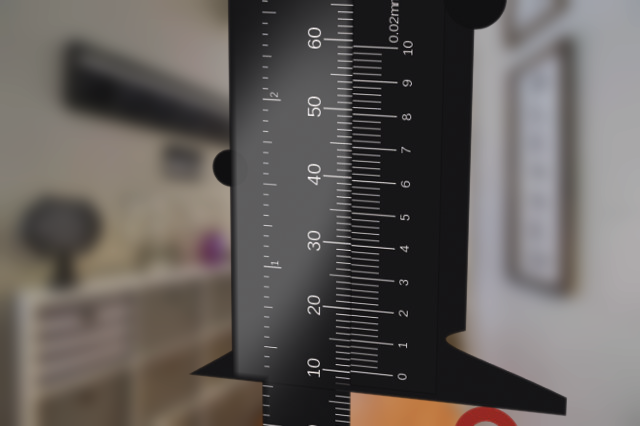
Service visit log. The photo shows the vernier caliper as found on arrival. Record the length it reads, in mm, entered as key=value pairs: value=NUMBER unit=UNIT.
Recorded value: value=10.2 unit=mm
